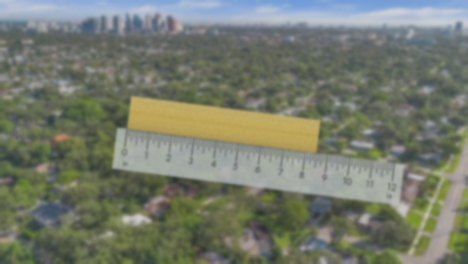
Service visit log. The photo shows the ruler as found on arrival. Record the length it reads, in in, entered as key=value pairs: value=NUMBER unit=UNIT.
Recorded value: value=8.5 unit=in
